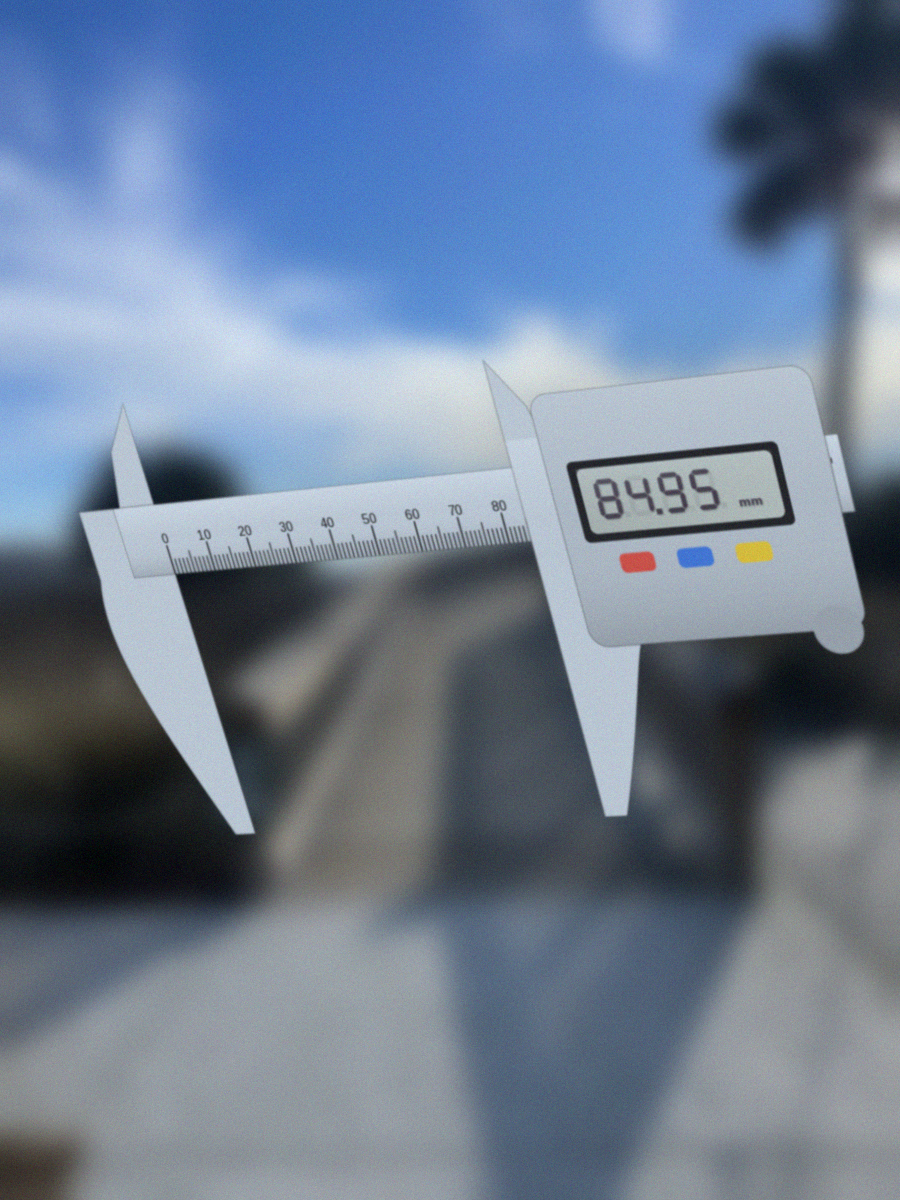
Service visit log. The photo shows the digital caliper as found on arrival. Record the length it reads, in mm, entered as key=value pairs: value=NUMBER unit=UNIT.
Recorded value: value=84.95 unit=mm
